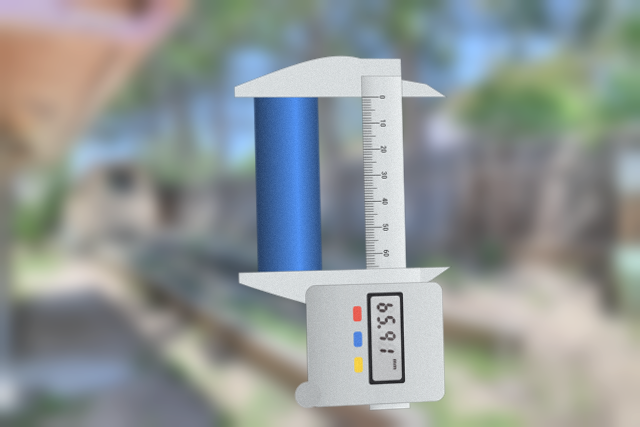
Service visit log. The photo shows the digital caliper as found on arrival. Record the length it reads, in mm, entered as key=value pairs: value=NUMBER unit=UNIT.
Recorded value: value=65.91 unit=mm
